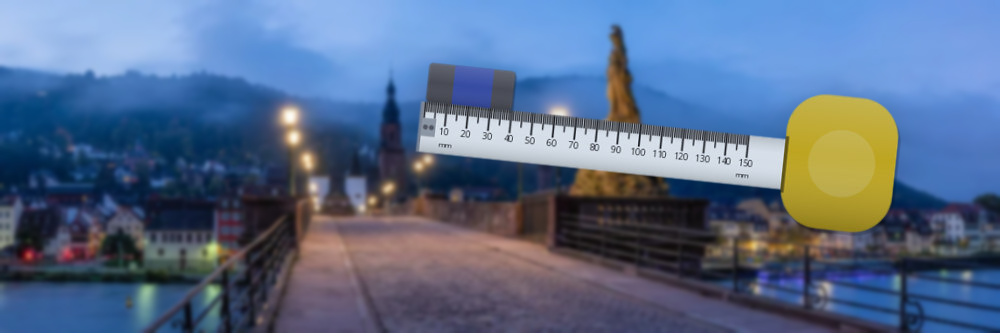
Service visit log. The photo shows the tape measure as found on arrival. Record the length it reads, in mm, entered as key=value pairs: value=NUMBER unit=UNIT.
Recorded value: value=40 unit=mm
